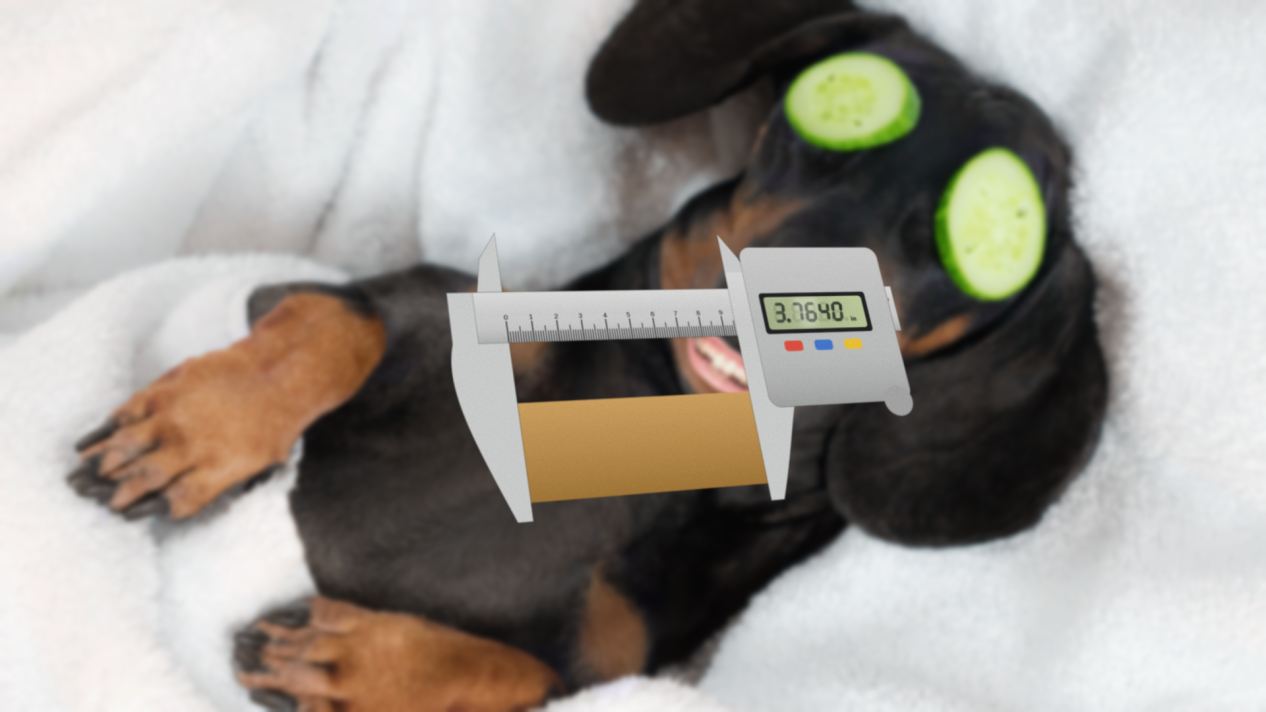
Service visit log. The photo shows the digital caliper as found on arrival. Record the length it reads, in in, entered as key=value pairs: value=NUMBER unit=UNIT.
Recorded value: value=3.7640 unit=in
